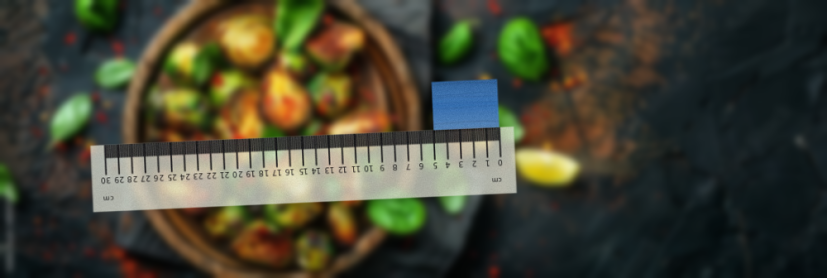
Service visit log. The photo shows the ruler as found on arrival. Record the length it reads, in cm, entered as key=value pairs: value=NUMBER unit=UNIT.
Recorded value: value=5 unit=cm
